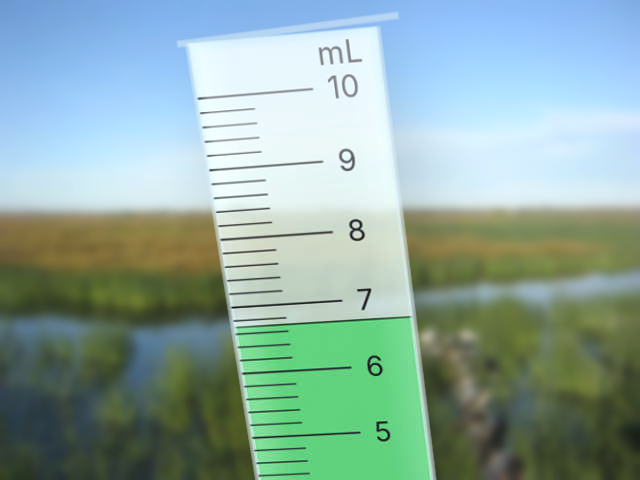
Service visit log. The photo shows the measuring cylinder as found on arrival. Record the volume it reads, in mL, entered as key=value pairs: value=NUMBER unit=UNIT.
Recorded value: value=6.7 unit=mL
